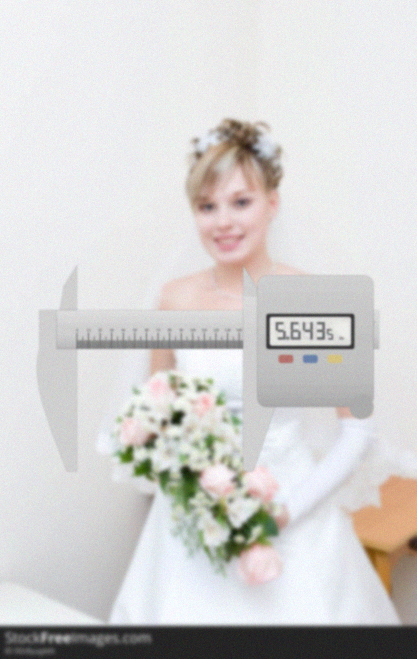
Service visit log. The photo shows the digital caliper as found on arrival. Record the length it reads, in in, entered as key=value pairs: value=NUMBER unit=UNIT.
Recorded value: value=5.6435 unit=in
